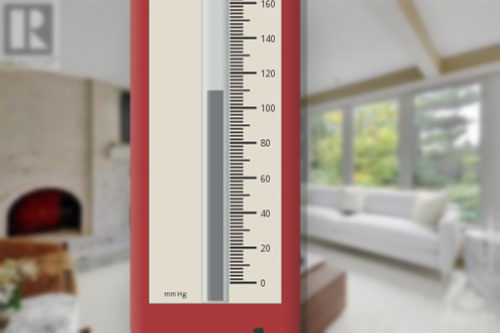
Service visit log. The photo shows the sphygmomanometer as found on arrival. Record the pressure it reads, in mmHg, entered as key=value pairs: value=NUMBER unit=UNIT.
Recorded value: value=110 unit=mmHg
